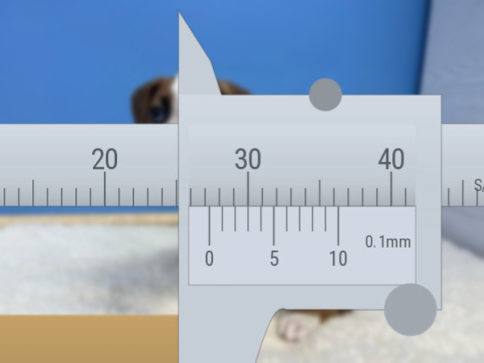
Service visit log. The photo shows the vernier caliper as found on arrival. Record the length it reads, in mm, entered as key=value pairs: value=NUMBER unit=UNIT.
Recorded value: value=27.3 unit=mm
